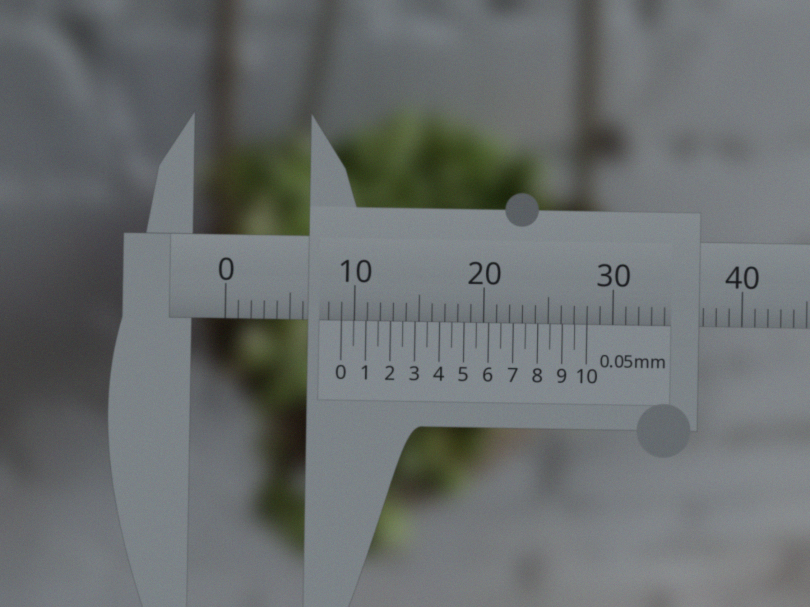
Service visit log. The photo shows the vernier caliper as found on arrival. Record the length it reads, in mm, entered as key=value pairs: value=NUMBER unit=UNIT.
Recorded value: value=9.0 unit=mm
